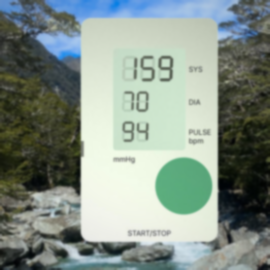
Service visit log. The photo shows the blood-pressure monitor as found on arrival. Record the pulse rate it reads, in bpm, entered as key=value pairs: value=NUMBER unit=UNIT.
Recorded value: value=94 unit=bpm
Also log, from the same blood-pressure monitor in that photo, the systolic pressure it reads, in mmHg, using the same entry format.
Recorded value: value=159 unit=mmHg
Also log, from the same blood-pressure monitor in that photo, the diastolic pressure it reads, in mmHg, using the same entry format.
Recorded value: value=70 unit=mmHg
